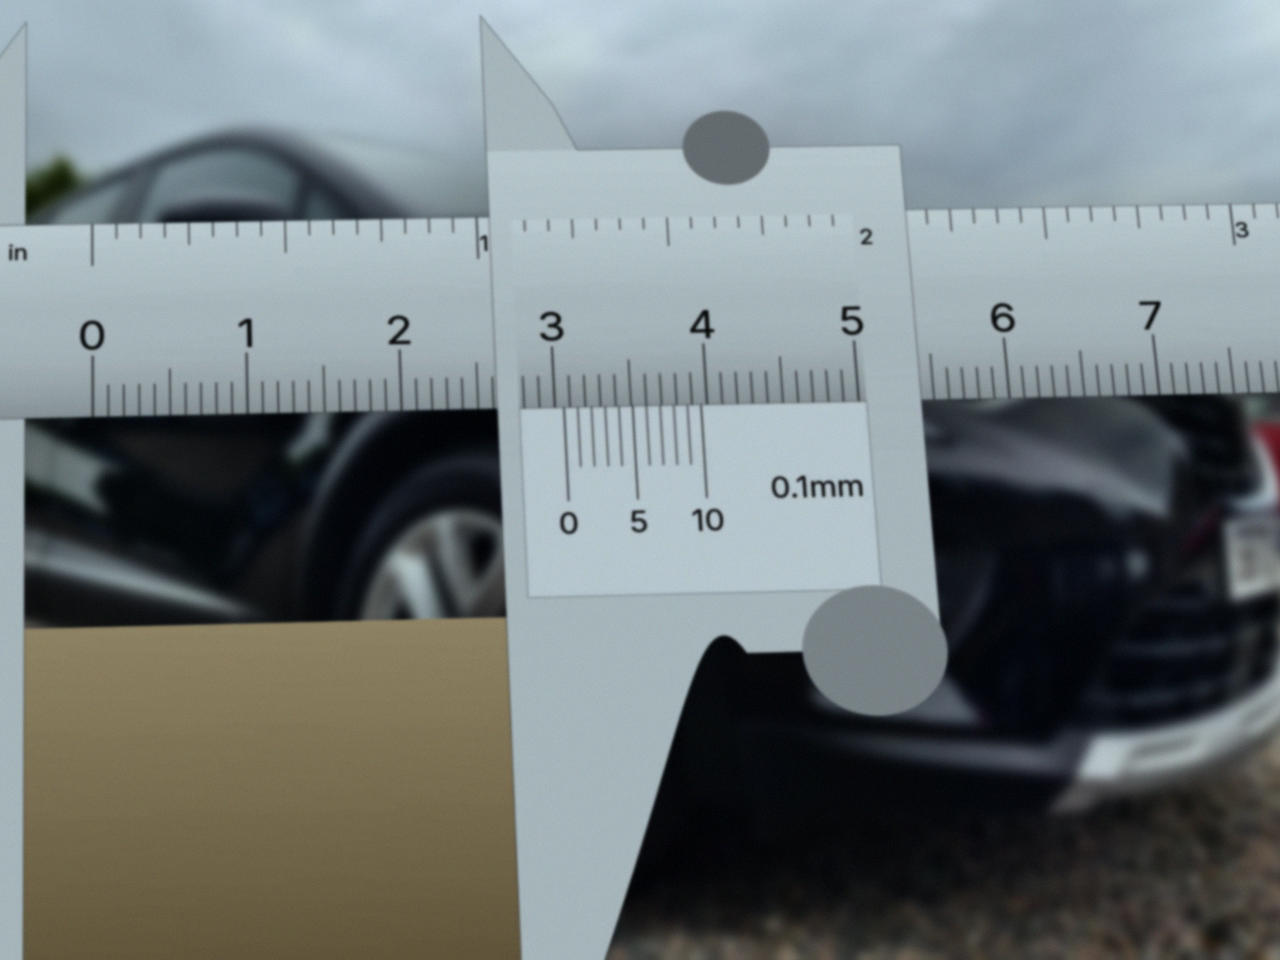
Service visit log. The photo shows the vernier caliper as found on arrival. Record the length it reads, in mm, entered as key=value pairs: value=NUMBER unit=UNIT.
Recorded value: value=30.6 unit=mm
